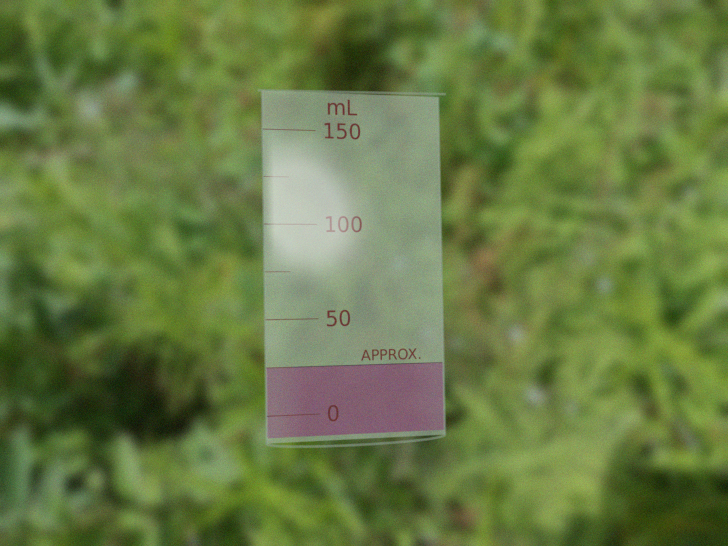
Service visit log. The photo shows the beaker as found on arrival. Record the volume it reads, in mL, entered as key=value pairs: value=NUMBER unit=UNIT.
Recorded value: value=25 unit=mL
